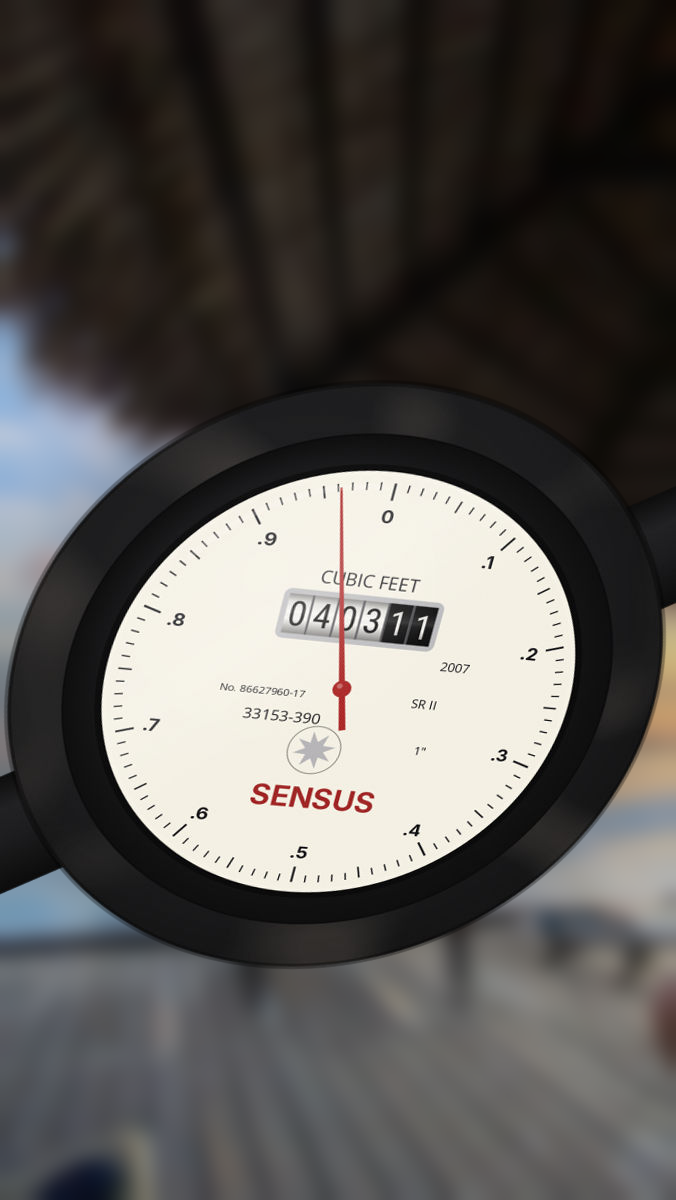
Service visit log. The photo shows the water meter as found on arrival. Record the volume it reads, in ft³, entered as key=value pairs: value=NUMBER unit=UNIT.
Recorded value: value=40310.96 unit=ft³
